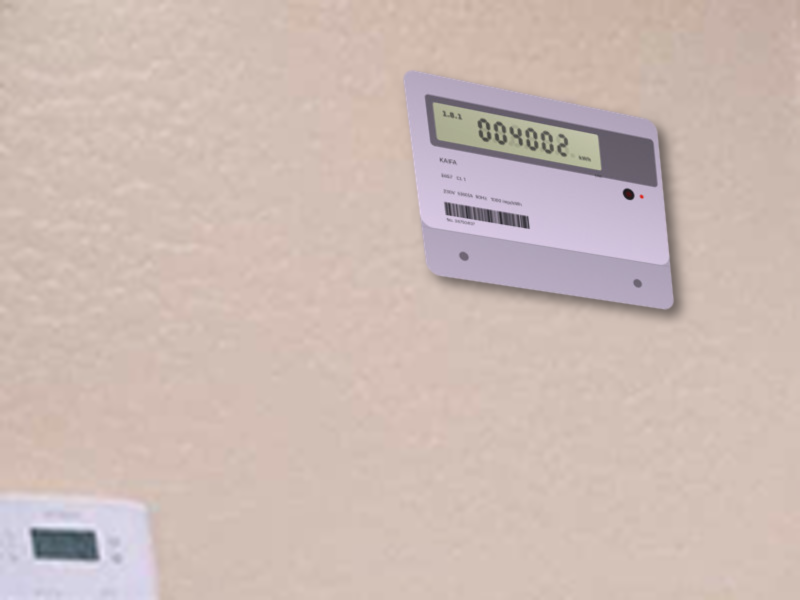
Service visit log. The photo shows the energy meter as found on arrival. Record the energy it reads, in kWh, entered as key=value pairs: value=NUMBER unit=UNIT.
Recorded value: value=4002 unit=kWh
